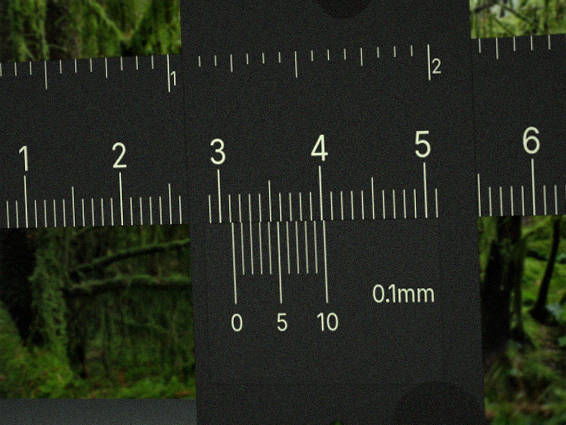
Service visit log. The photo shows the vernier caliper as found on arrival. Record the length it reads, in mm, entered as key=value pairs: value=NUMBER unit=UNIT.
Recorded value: value=31.2 unit=mm
